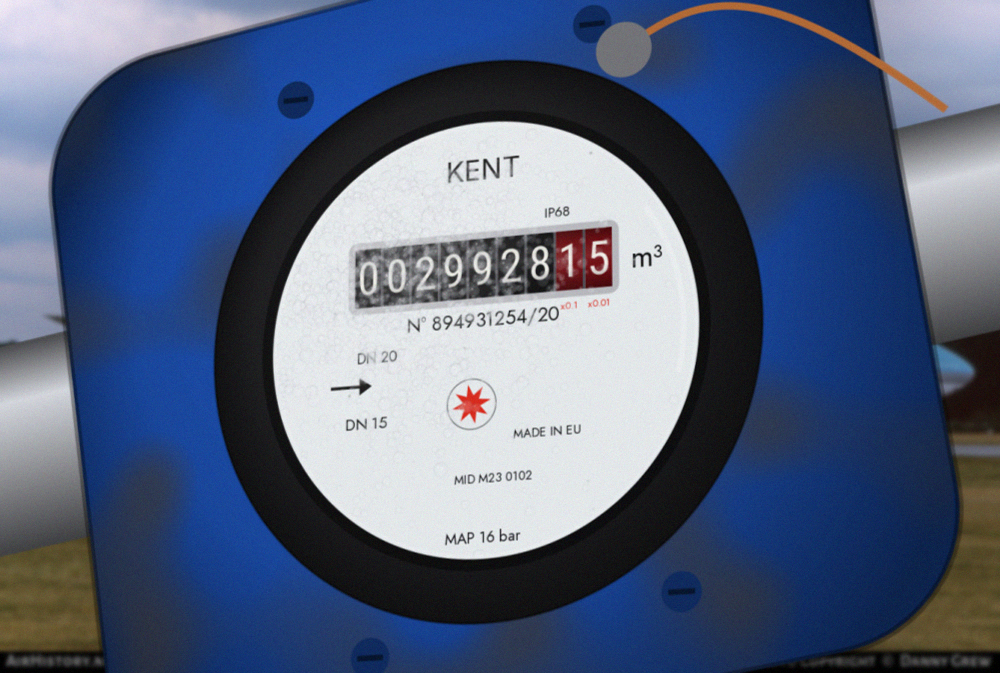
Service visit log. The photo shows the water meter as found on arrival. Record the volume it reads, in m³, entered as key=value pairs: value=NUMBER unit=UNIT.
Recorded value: value=29928.15 unit=m³
